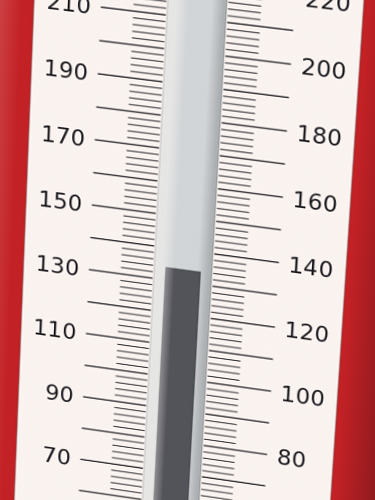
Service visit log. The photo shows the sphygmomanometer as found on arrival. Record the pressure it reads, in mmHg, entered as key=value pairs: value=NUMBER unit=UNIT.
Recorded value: value=134 unit=mmHg
